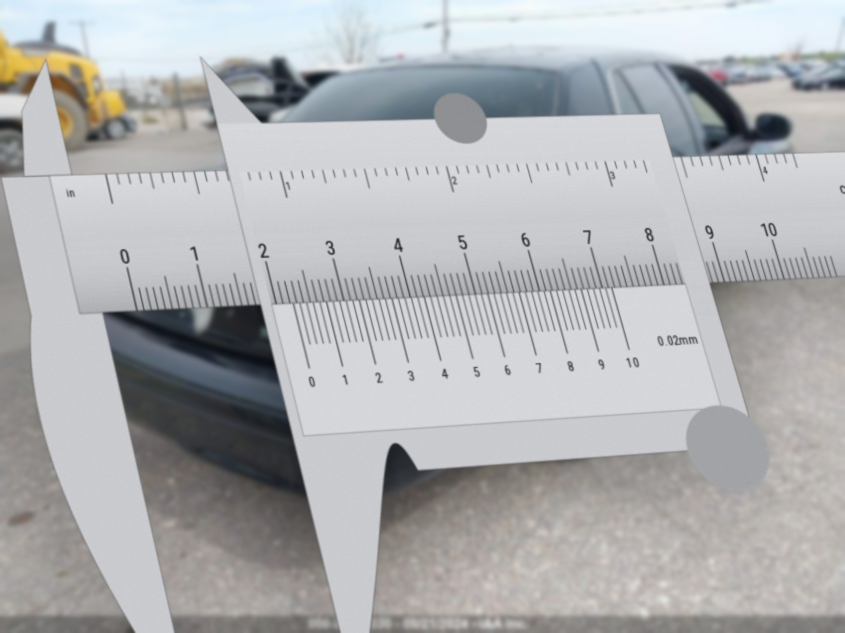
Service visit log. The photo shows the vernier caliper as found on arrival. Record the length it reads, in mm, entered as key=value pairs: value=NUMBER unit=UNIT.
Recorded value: value=22.5 unit=mm
